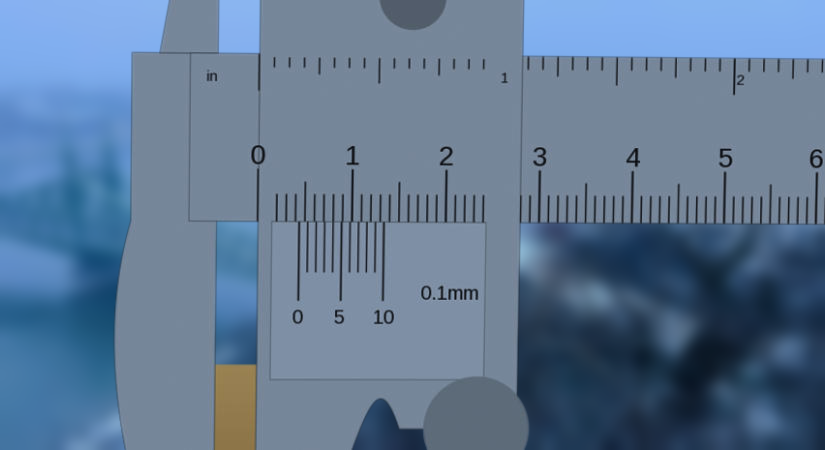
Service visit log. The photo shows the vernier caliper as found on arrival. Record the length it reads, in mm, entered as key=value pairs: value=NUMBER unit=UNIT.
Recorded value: value=4.4 unit=mm
